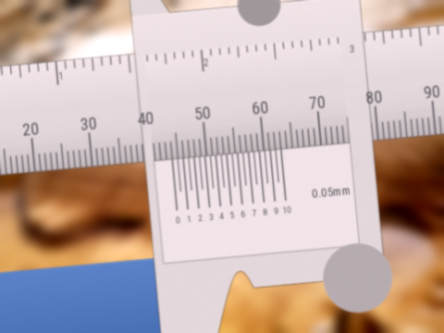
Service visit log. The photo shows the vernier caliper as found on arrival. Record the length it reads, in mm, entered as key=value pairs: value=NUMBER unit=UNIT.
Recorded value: value=44.0 unit=mm
